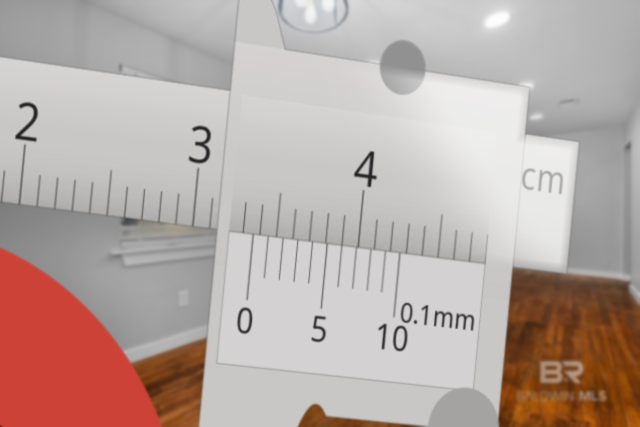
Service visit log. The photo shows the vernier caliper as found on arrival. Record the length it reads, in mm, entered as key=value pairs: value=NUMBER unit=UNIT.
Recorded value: value=33.6 unit=mm
